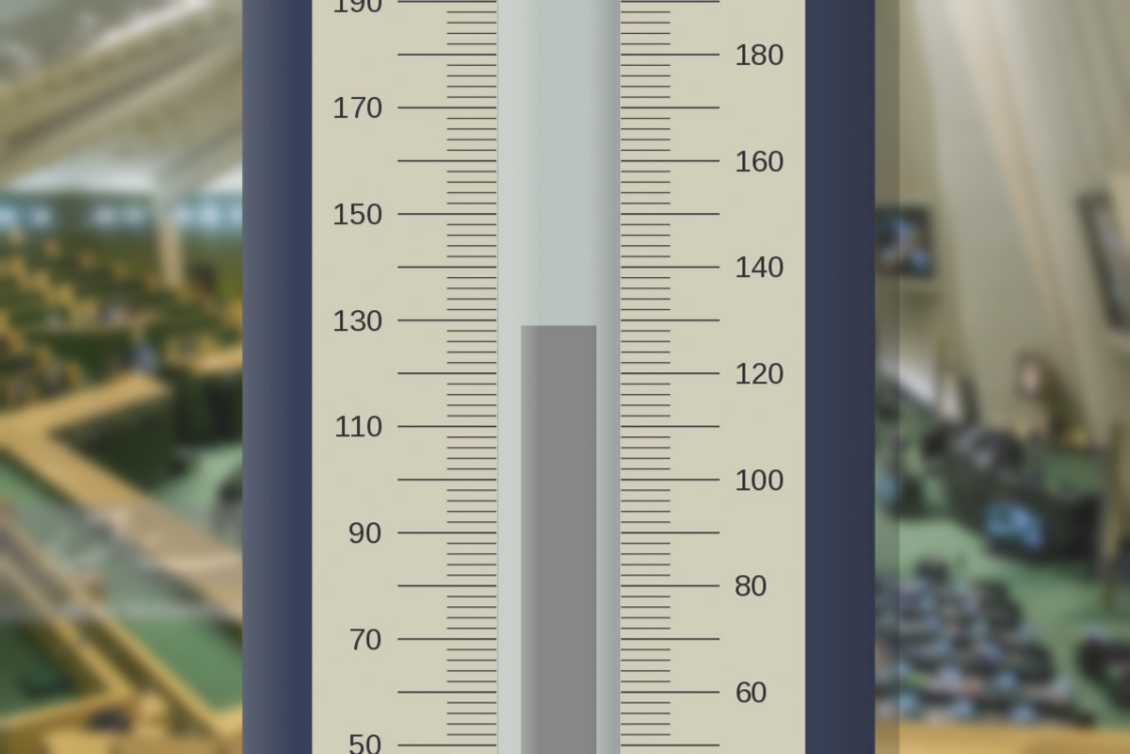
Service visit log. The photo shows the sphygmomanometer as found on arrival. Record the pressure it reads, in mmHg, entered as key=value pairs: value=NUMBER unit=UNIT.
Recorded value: value=129 unit=mmHg
